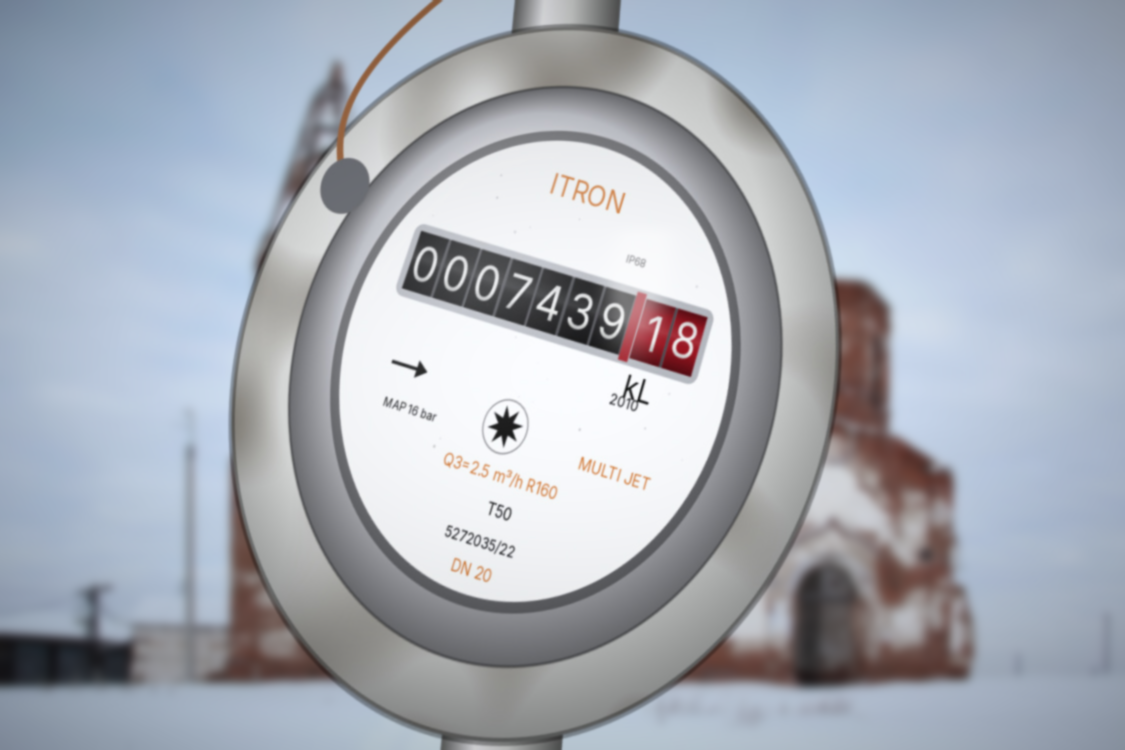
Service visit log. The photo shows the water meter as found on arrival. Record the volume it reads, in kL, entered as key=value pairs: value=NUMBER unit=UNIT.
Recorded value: value=7439.18 unit=kL
